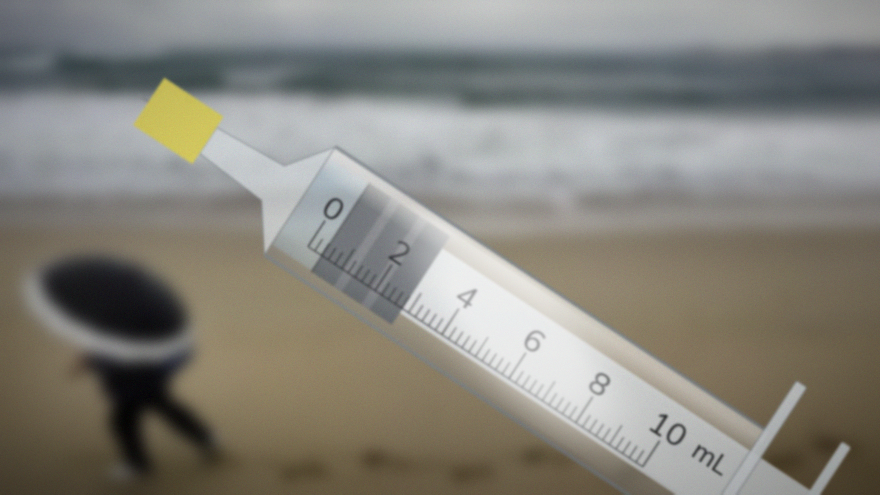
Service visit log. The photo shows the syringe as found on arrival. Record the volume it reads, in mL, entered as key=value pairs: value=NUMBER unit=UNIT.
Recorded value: value=0.4 unit=mL
